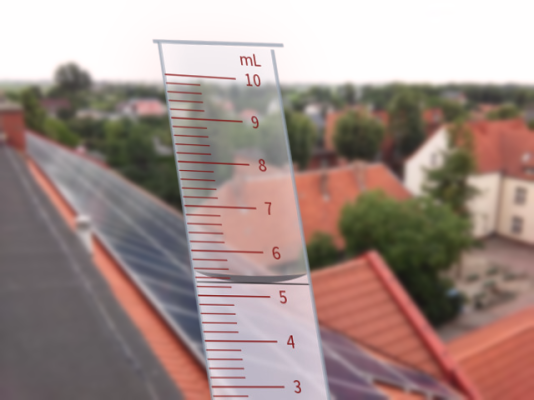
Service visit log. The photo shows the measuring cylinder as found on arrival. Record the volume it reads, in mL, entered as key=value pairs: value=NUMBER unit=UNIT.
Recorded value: value=5.3 unit=mL
